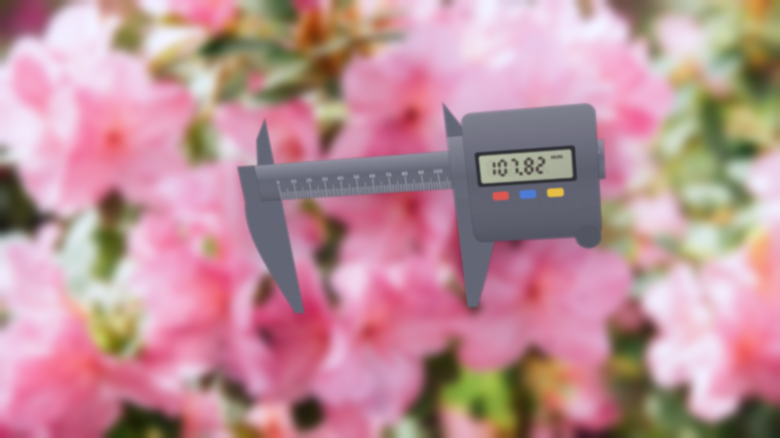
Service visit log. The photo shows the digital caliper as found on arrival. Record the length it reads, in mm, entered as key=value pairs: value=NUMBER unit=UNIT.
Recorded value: value=107.82 unit=mm
